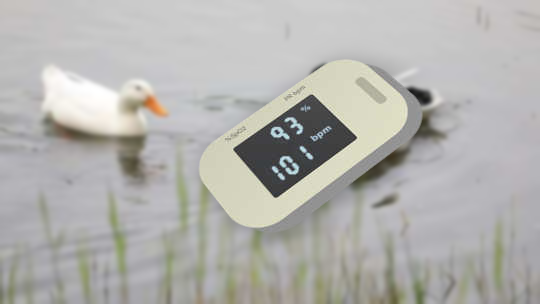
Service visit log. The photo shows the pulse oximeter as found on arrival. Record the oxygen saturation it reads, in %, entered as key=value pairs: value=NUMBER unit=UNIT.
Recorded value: value=93 unit=%
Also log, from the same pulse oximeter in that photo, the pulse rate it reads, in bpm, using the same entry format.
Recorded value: value=101 unit=bpm
